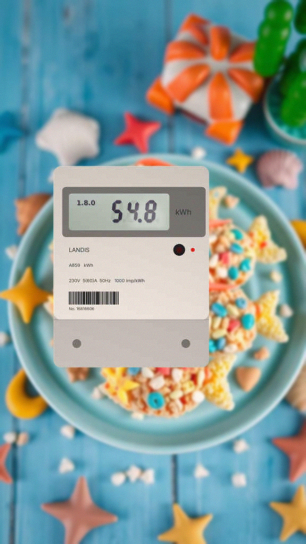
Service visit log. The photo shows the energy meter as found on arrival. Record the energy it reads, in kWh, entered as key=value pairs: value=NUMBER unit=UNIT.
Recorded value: value=54.8 unit=kWh
